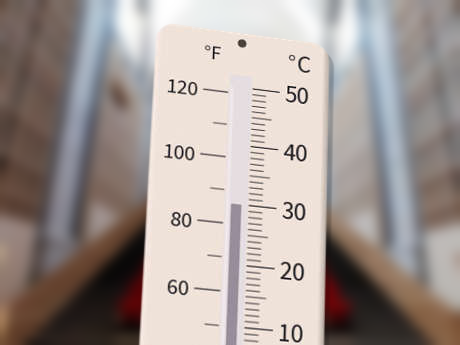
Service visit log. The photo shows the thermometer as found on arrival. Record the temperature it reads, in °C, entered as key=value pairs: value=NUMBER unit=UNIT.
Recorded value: value=30 unit=°C
